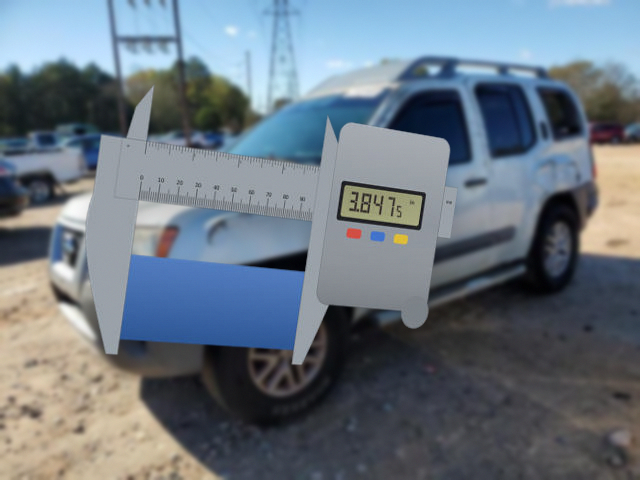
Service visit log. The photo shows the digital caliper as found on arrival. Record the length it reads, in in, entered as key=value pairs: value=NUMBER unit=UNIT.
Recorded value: value=3.8475 unit=in
